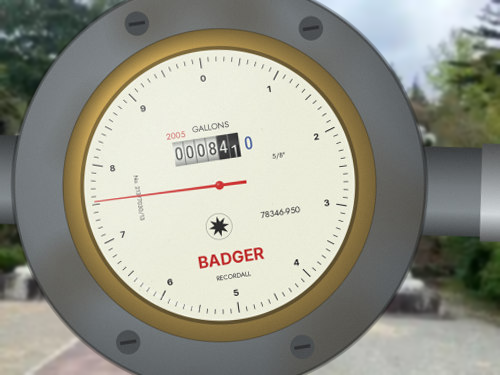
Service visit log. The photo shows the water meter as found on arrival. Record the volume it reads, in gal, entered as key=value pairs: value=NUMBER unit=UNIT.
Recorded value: value=8407.5 unit=gal
